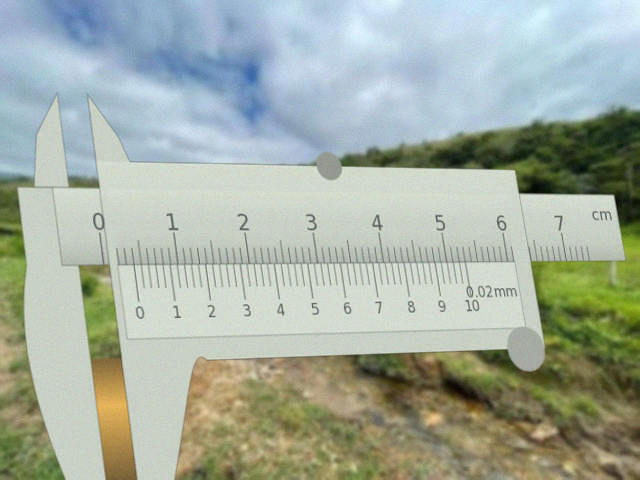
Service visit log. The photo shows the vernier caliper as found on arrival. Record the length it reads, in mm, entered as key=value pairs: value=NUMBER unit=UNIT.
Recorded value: value=4.0 unit=mm
